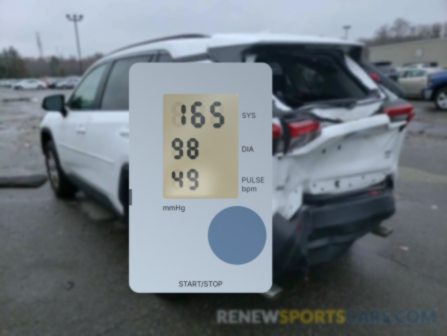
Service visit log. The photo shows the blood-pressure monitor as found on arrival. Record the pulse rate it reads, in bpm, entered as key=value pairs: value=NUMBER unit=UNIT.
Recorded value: value=49 unit=bpm
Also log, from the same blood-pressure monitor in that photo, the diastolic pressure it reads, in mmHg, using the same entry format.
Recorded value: value=98 unit=mmHg
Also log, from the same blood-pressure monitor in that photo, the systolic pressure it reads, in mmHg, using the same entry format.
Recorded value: value=165 unit=mmHg
